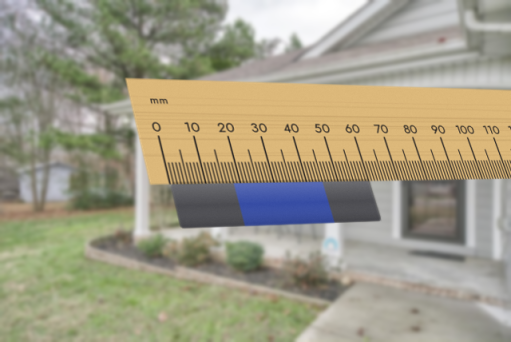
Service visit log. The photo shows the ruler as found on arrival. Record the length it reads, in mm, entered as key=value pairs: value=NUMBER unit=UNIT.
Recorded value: value=60 unit=mm
